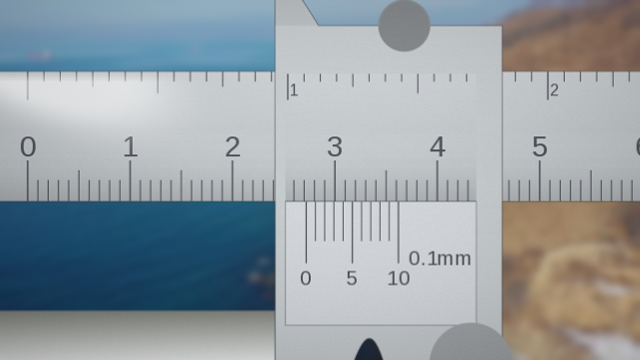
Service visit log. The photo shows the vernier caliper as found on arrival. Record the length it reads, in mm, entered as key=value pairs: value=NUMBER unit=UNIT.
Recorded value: value=27.2 unit=mm
